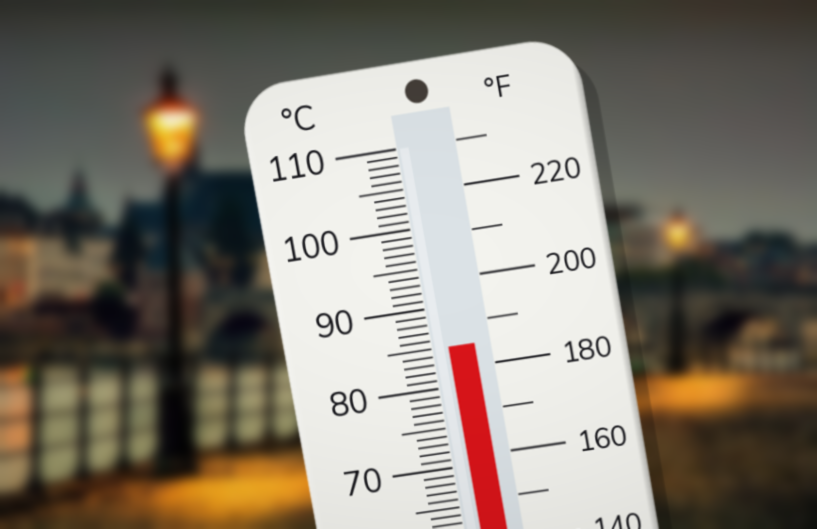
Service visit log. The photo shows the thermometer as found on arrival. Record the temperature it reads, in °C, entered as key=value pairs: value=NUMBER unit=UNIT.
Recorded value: value=85 unit=°C
